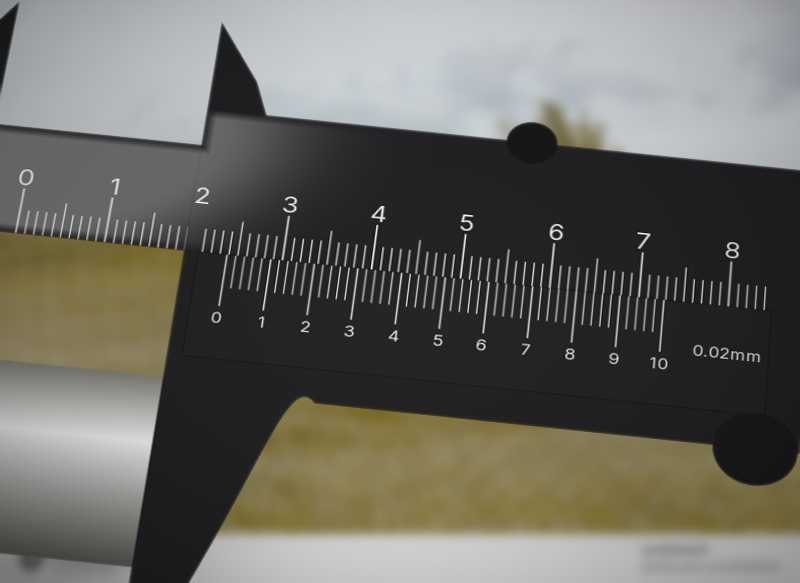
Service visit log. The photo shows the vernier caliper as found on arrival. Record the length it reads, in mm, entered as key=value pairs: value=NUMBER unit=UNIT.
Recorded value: value=23.8 unit=mm
